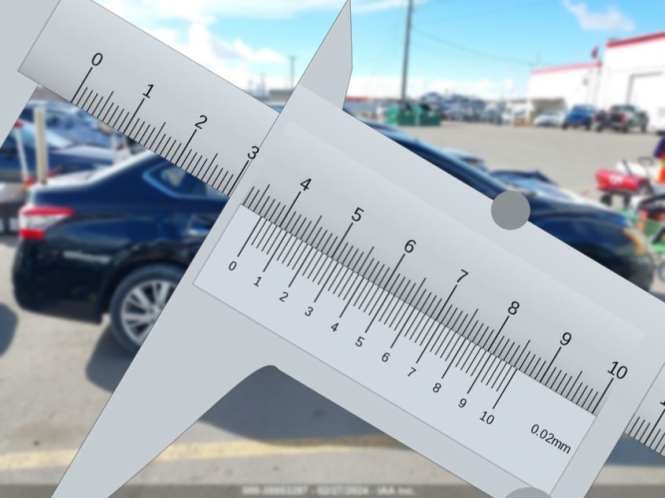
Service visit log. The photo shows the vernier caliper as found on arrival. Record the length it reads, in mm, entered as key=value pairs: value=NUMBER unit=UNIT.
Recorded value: value=36.6 unit=mm
